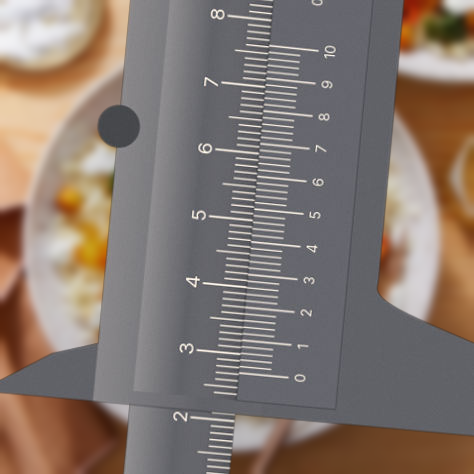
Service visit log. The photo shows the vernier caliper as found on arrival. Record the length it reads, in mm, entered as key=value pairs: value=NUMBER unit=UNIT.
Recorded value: value=27.2 unit=mm
